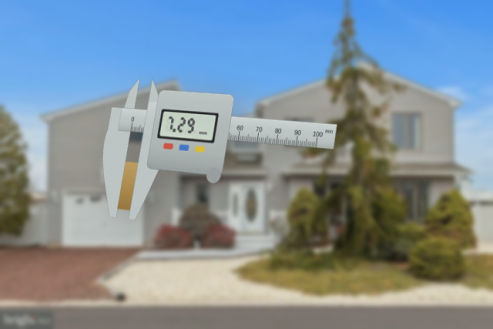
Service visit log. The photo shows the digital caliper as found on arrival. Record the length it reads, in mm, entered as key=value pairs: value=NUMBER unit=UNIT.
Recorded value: value=7.29 unit=mm
